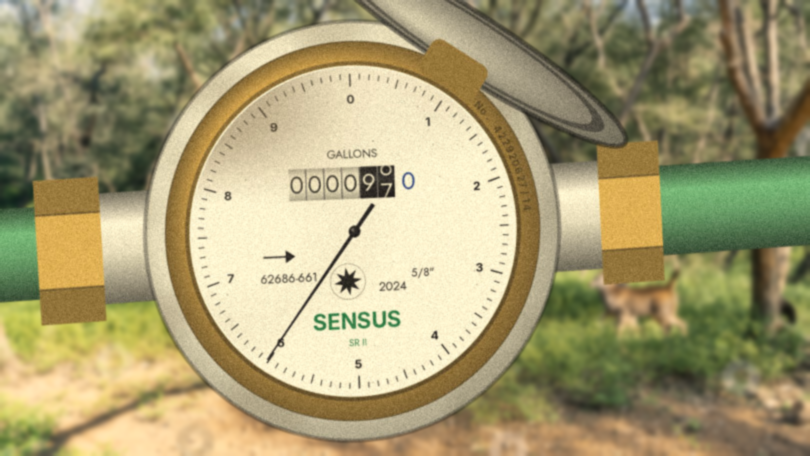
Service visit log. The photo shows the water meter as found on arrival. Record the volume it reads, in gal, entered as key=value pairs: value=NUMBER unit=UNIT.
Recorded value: value=966.0 unit=gal
